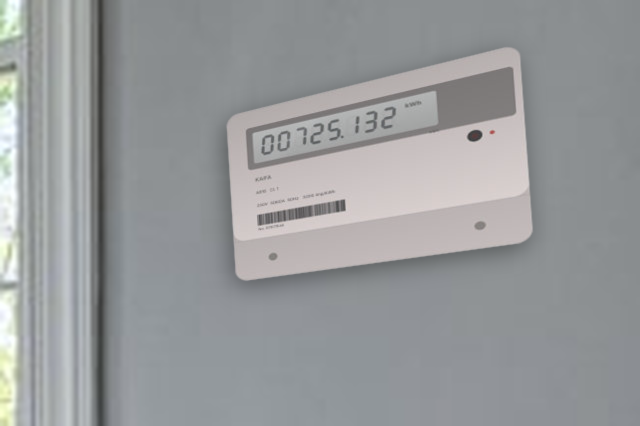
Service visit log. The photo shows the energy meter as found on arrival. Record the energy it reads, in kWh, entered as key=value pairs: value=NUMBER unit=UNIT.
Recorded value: value=725.132 unit=kWh
